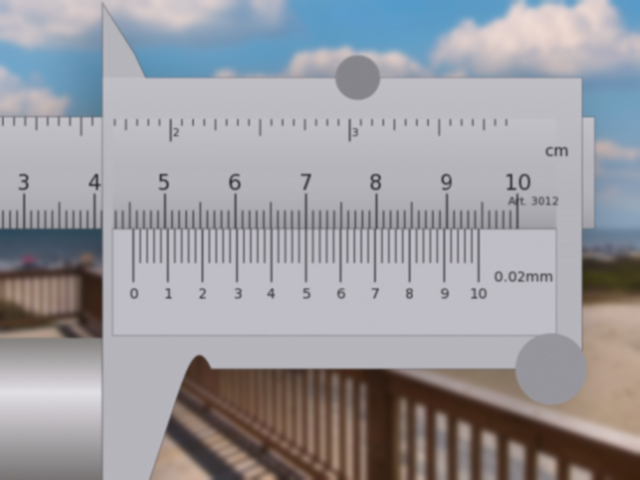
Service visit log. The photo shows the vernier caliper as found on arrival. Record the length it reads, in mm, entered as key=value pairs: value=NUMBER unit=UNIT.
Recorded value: value=45.5 unit=mm
